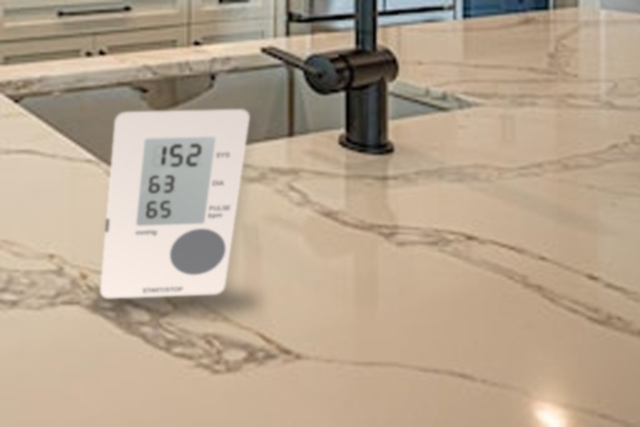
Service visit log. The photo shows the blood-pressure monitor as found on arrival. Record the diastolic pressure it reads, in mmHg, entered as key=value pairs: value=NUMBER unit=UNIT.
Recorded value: value=63 unit=mmHg
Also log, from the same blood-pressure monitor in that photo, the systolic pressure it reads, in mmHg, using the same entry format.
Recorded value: value=152 unit=mmHg
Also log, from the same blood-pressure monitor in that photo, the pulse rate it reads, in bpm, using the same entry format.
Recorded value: value=65 unit=bpm
